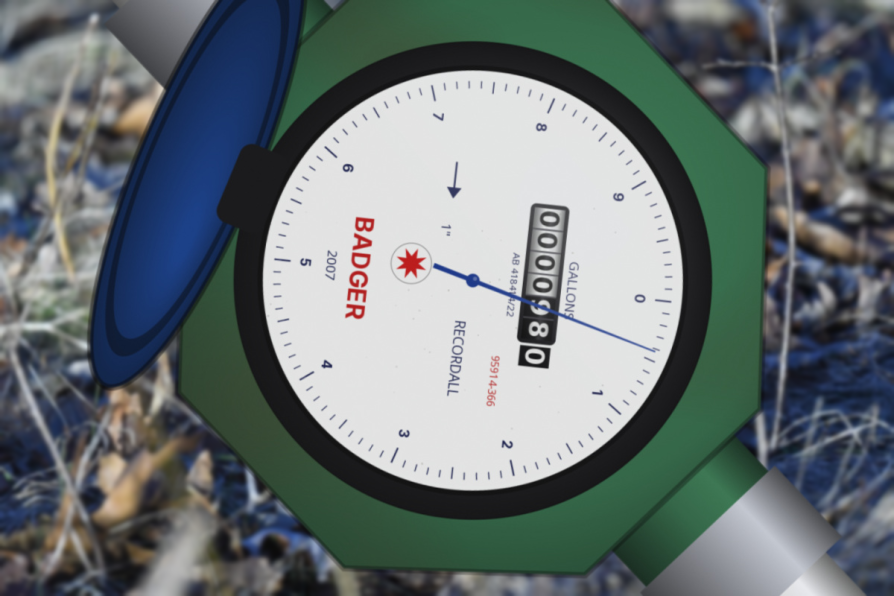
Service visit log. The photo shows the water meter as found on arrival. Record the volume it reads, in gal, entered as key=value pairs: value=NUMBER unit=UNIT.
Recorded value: value=980.4 unit=gal
